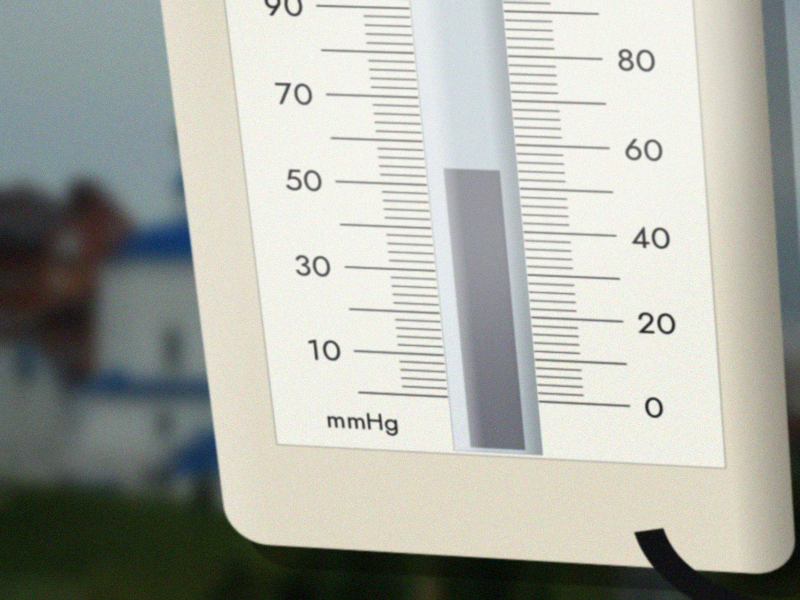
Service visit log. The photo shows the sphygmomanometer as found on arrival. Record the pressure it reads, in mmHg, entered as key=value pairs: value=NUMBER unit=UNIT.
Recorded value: value=54 unit=mmHg
